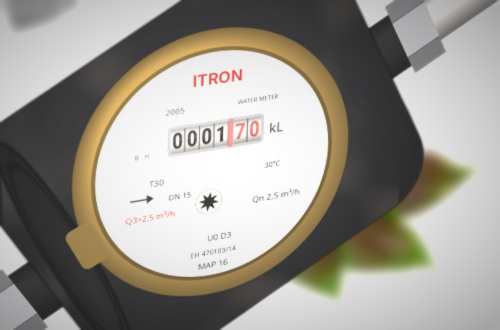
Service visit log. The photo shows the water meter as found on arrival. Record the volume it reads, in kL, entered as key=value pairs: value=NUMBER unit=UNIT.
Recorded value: value=1.70 unit=kL
